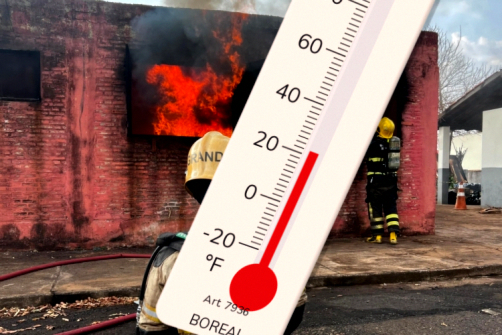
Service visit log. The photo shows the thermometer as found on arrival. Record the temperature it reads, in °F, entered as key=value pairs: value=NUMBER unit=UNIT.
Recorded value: value=22 unit=°F
